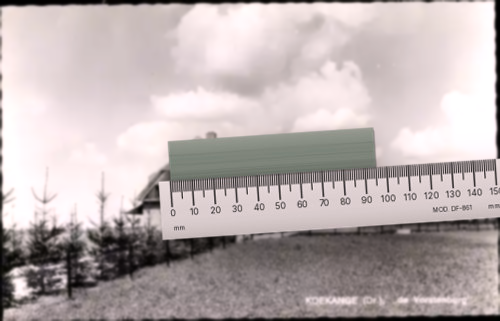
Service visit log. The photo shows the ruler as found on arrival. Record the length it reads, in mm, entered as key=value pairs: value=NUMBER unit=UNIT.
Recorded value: value=95 unit=mm
